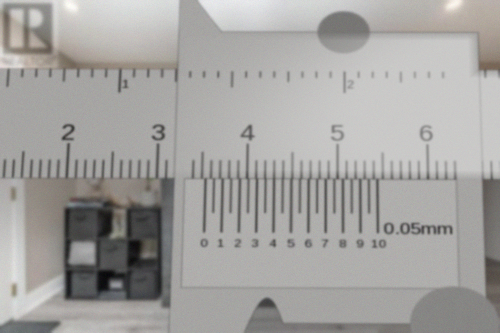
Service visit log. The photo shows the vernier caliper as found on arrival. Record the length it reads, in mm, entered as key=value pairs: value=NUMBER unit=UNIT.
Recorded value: value=35.4 unit=mm
